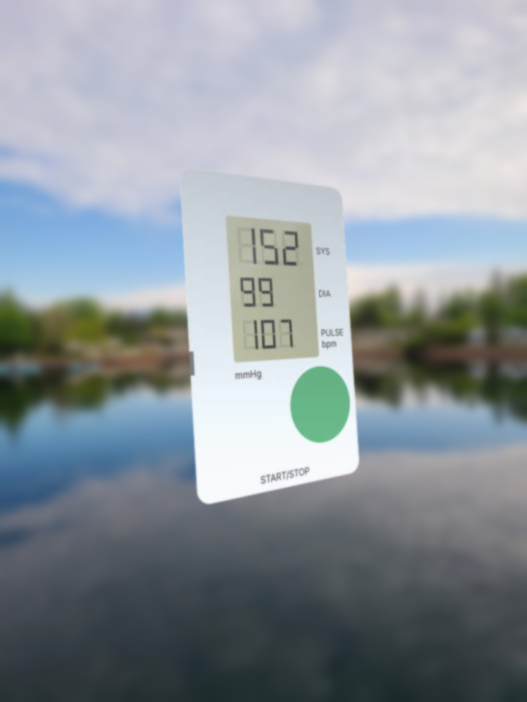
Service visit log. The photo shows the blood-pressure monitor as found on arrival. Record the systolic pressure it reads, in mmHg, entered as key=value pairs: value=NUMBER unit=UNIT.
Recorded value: value=152 unit=mmHg
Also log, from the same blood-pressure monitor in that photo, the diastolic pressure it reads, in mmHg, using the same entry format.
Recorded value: value=99 unit=mmHg
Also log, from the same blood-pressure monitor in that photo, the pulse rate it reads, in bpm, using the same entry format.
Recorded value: value=107 unit=bpm
